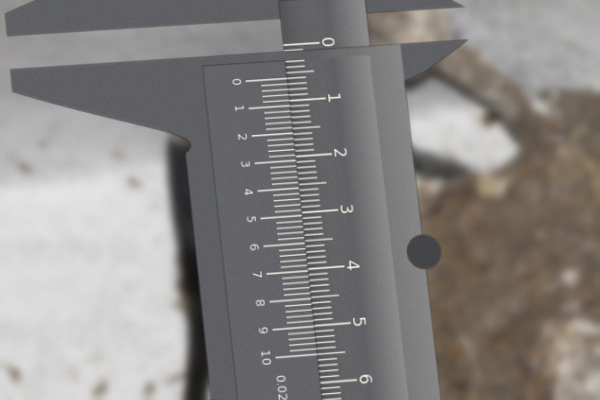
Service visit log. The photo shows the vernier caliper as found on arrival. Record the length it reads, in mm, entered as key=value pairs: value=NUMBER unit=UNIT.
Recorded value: value=6.0 unit=mm
